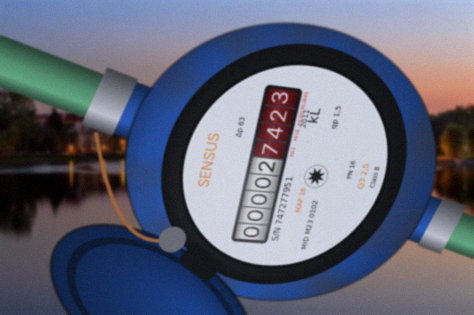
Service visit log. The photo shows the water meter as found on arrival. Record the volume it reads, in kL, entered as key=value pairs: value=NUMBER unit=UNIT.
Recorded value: value=2.7423 unit=kL
